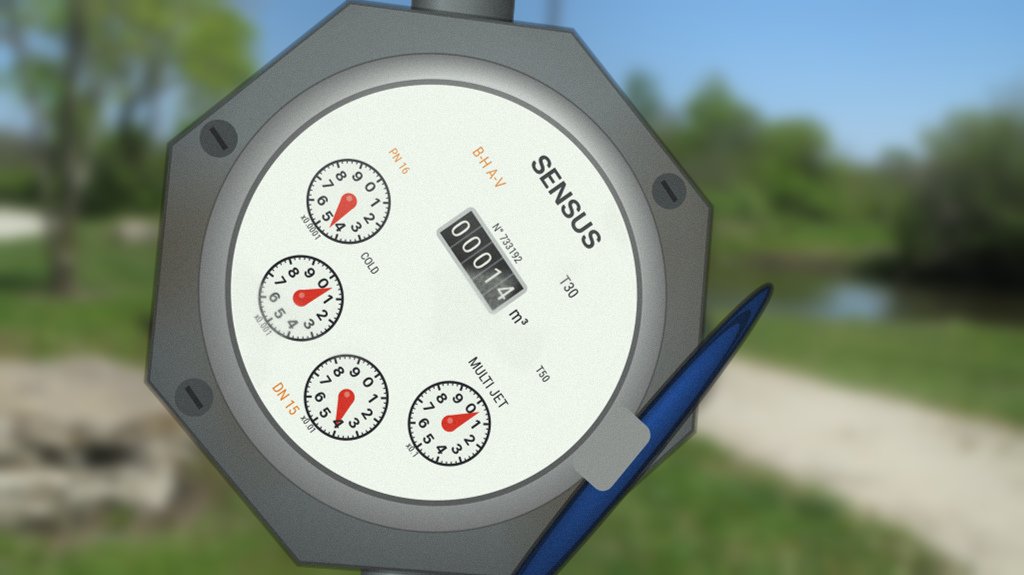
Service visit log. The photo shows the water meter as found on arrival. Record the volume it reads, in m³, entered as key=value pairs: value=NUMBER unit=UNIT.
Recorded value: value=14.0404 unit=m³
